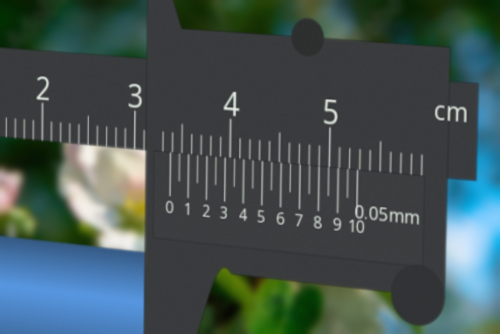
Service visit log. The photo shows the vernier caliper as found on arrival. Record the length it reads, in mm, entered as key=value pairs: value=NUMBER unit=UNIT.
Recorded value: value=33.8 unit=mm
